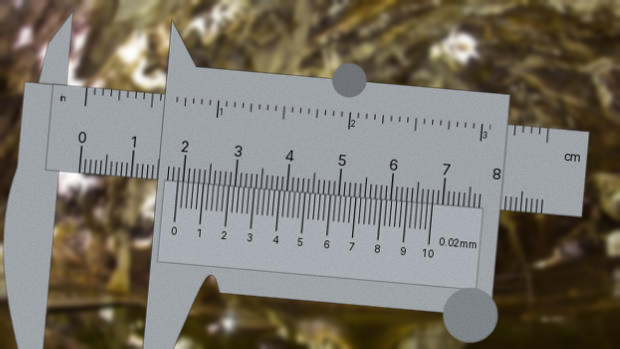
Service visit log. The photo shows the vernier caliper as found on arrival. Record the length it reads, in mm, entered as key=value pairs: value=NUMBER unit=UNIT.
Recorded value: value=19.0 unit=mm
